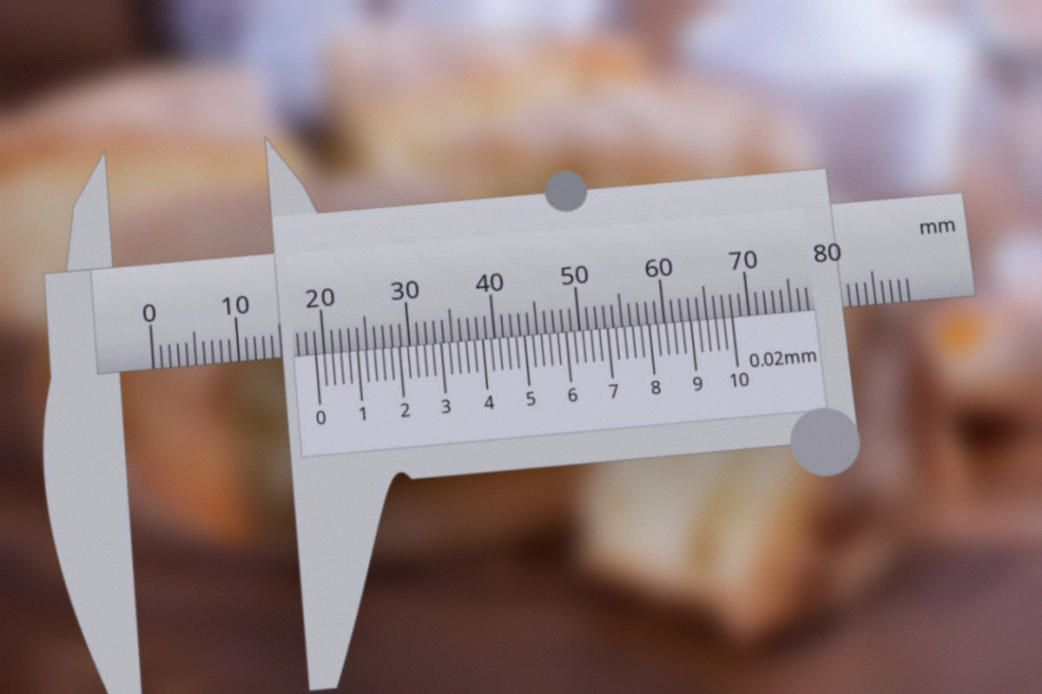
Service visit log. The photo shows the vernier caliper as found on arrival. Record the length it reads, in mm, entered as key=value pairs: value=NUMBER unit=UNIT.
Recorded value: value=19.0 unit=mm
